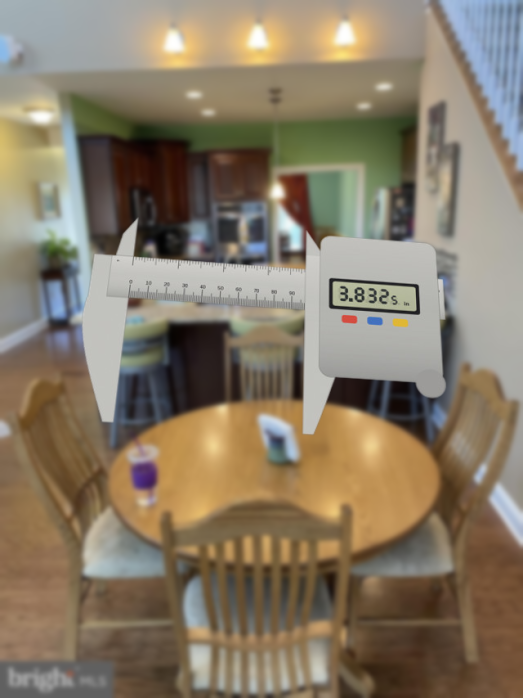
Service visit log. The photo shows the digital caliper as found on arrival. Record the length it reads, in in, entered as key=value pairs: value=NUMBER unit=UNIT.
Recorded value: value=3.8325 unit=in
